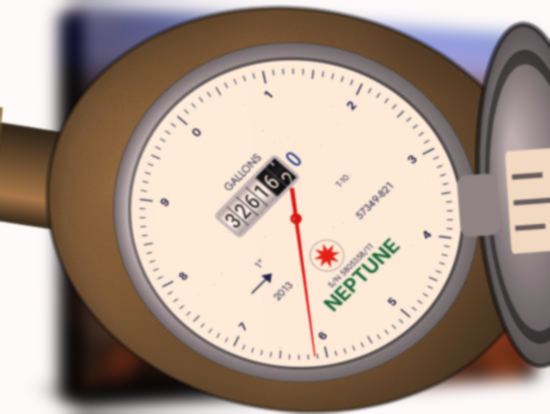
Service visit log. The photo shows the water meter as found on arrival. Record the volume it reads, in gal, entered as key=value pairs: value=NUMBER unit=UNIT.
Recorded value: value=3261616.1 unit=gal
